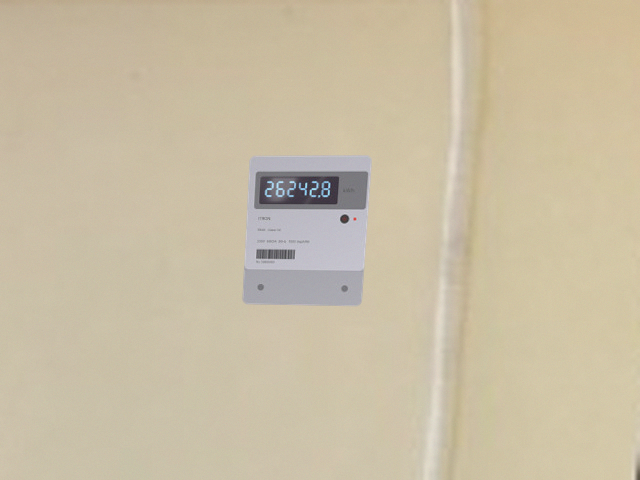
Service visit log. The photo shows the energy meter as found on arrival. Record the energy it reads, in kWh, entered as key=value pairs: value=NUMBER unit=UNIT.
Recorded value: value=26242.8 unit=kWh
